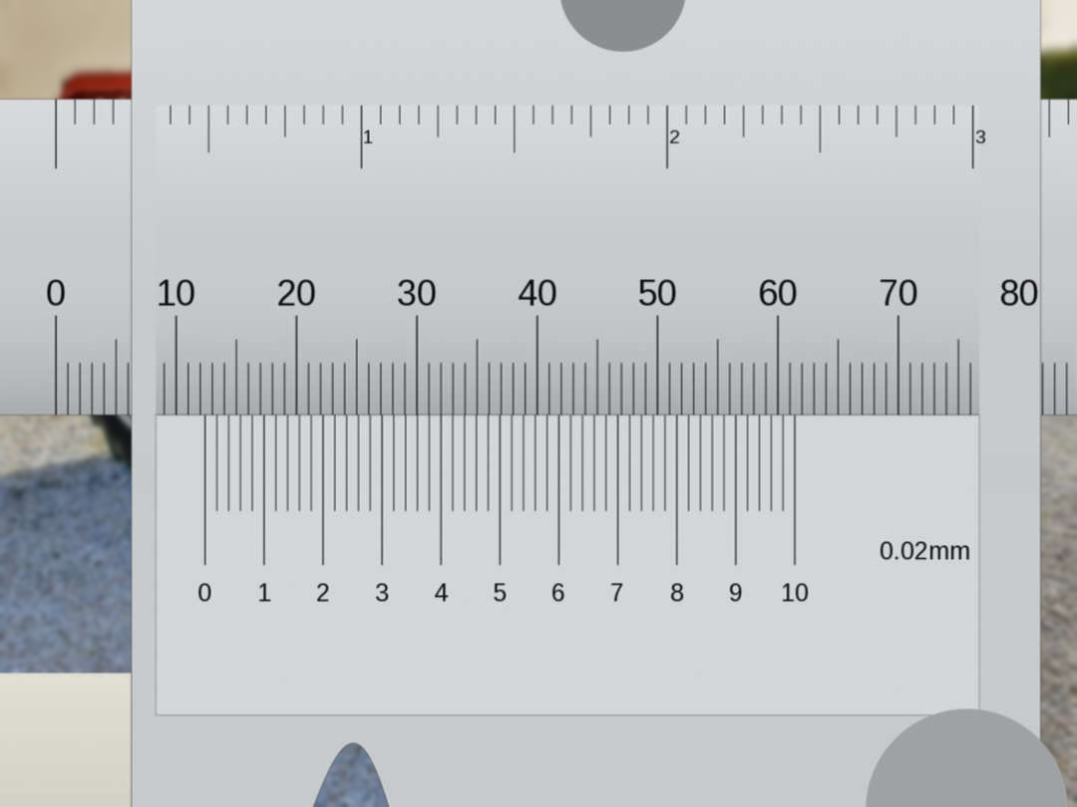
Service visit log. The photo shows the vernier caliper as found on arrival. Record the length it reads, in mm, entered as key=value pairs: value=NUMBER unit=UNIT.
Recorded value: value=12.4 unit=mm
